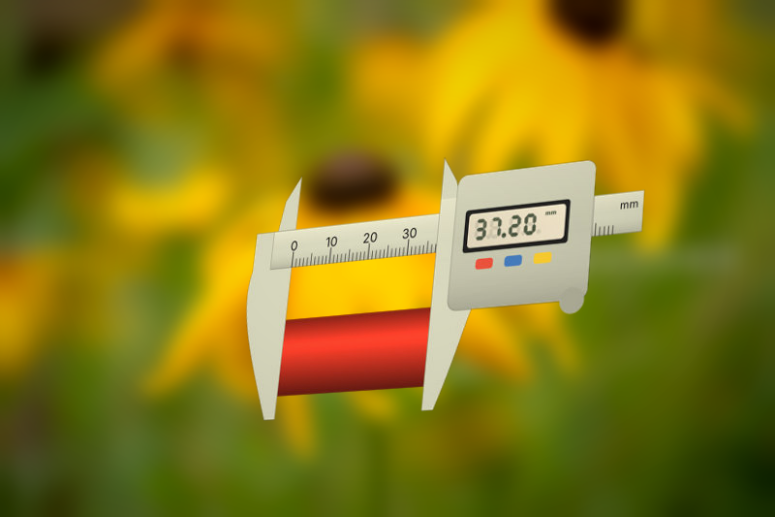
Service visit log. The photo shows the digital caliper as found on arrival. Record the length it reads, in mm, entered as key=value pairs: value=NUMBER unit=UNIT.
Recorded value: value=37.20 unit=mm
